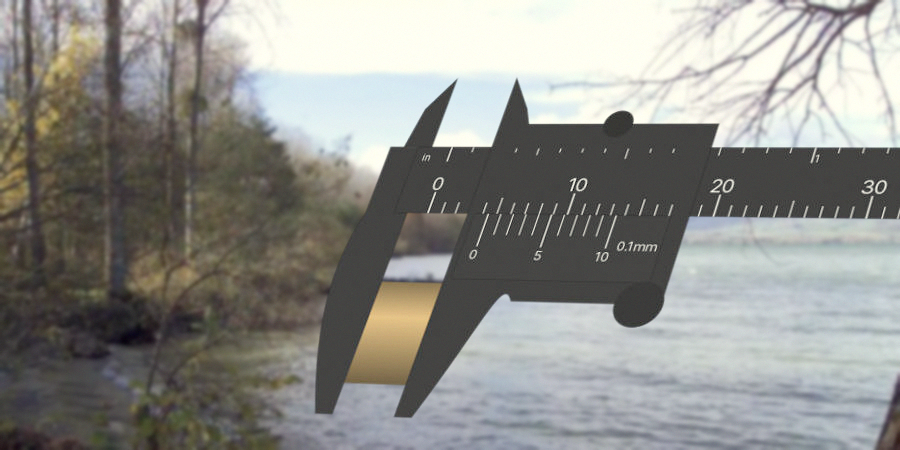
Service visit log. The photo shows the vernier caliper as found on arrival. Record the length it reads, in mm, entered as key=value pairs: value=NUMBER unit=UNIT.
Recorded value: value=4.4 unit=mm
